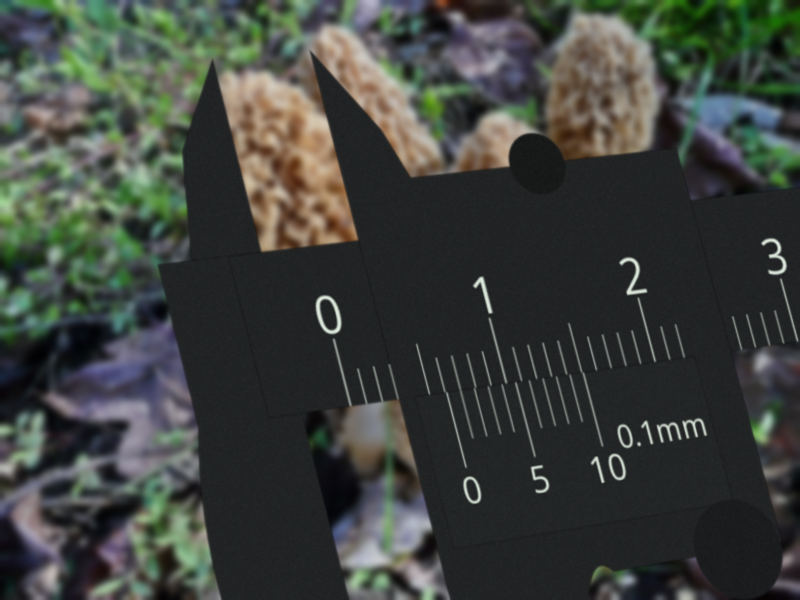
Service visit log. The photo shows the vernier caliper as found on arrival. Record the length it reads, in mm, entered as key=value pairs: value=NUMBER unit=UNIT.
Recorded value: value=6.1 unit=mm
